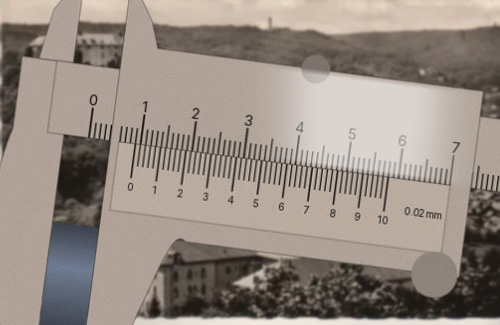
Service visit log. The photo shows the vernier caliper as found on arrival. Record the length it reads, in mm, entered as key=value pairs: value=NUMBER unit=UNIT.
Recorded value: value=9.0 unit=mm
